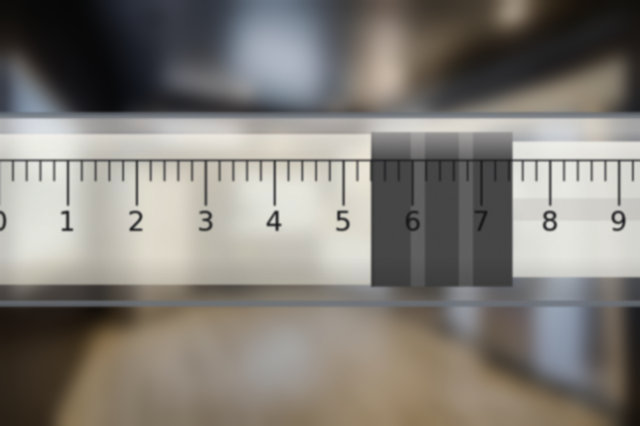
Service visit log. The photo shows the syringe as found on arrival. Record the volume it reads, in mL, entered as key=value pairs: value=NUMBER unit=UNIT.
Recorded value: value=5.4 unit=mL
